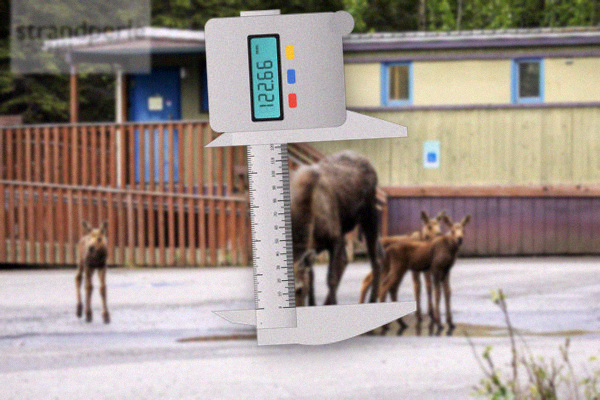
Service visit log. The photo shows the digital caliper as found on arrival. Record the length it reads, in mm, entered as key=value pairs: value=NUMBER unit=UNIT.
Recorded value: value=122.66 unit=mm
